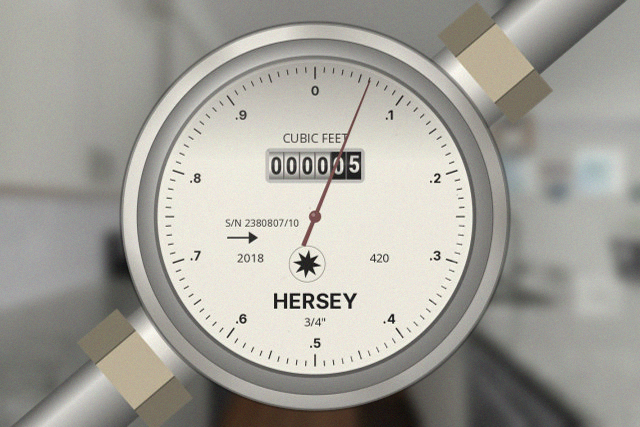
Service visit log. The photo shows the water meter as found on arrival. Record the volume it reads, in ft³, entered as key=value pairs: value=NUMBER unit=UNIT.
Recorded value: value=5.06 unit=ft³
